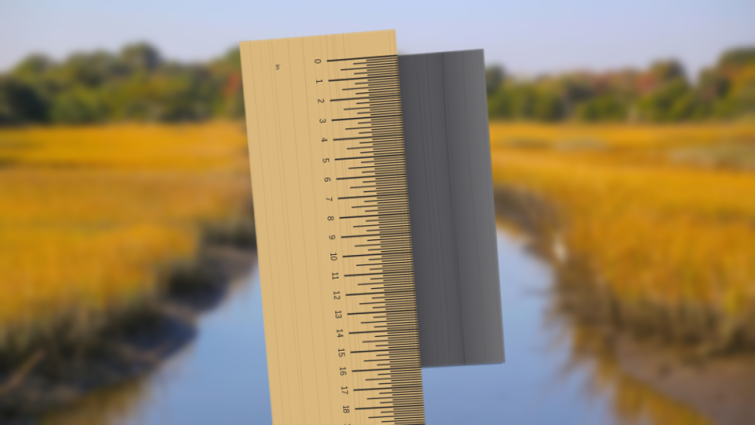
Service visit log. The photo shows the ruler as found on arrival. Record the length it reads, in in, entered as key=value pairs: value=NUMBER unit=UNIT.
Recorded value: value=16 unit=in
